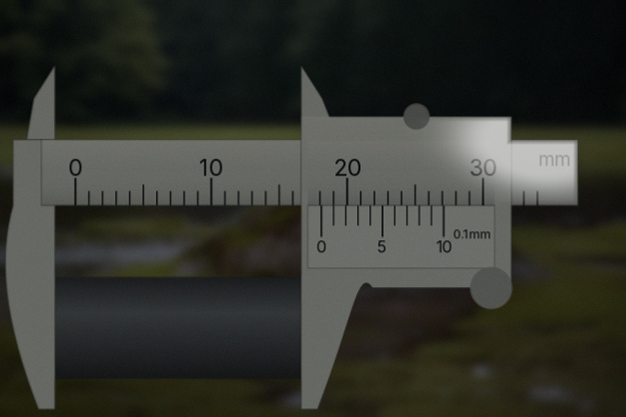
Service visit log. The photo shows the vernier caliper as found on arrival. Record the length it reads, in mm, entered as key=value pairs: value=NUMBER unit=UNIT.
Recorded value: value=18.1 unit=mm
